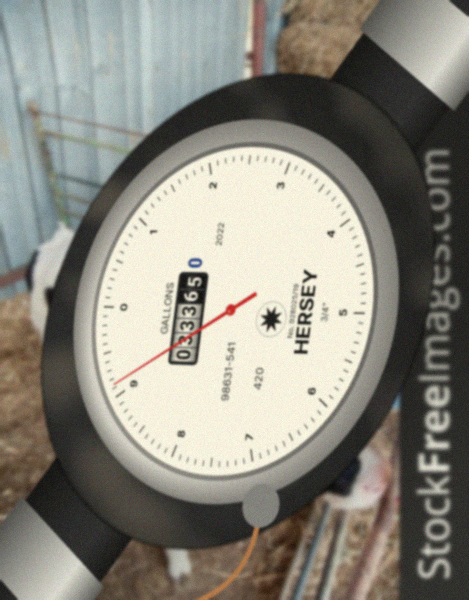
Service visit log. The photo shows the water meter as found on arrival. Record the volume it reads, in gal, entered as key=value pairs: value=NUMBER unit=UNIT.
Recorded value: value=333649.1 unit=gal
